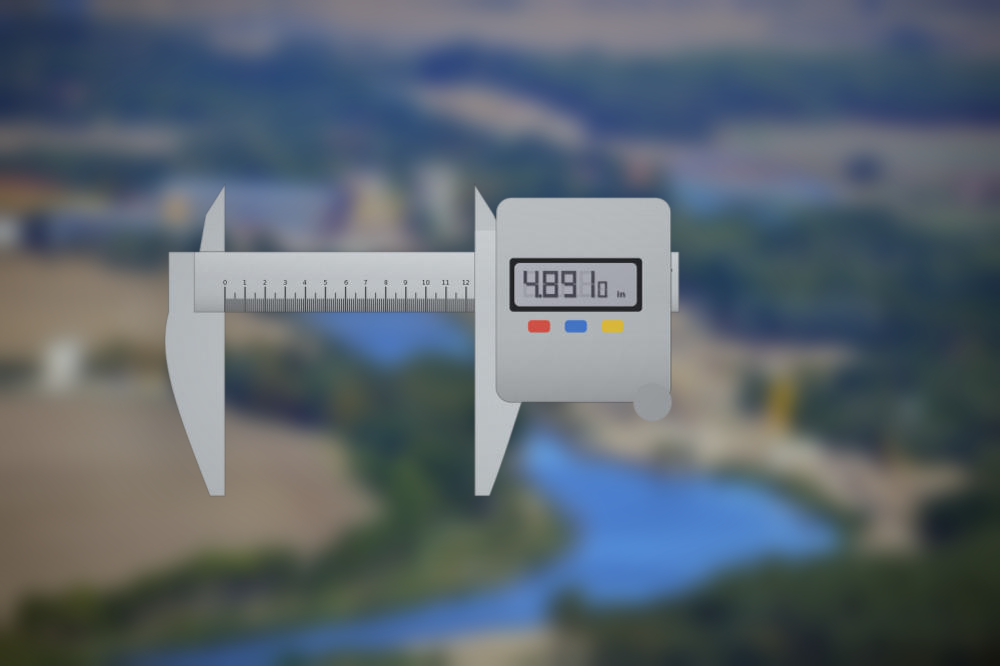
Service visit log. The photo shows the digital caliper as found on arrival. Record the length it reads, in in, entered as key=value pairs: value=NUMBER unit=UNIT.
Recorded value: value=4.8910 unit=in
